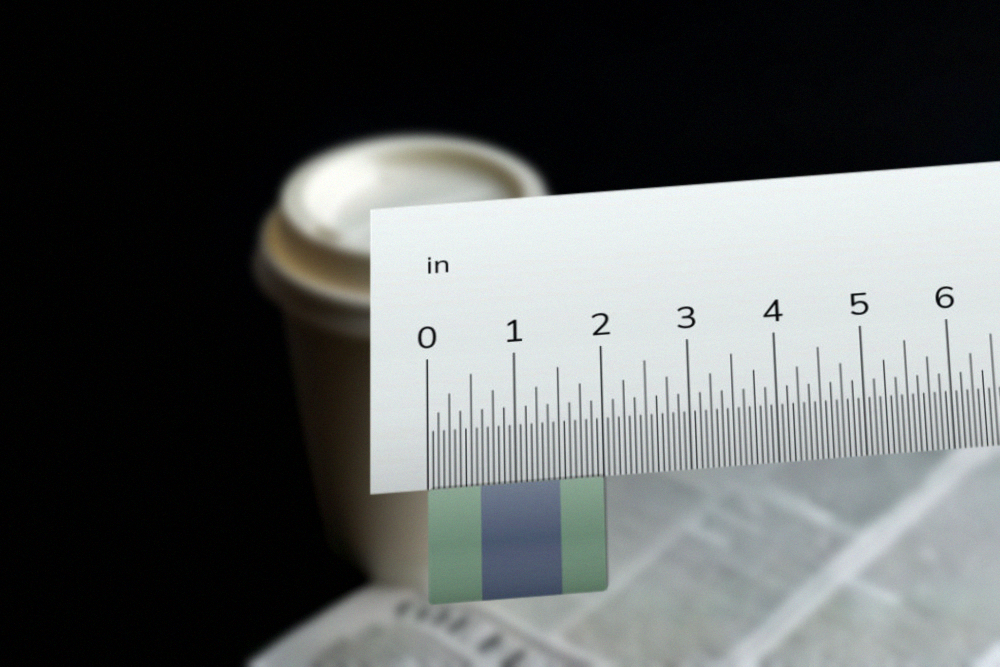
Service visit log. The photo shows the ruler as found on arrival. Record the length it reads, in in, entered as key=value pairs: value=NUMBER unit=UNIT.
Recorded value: value=2 unit=in
